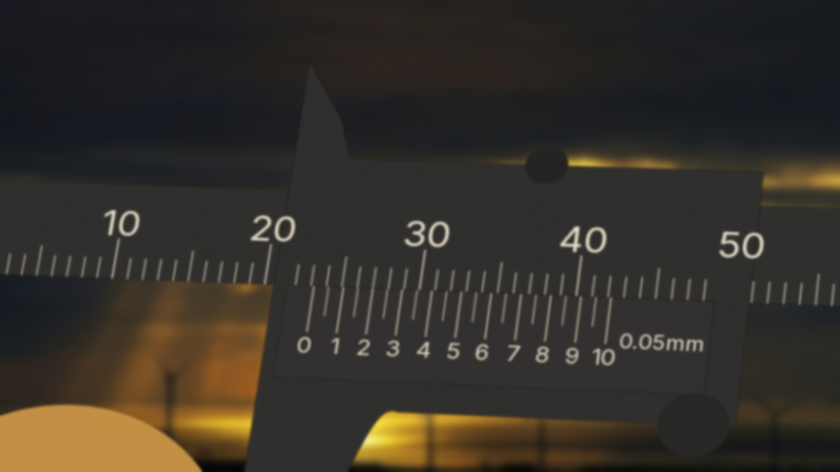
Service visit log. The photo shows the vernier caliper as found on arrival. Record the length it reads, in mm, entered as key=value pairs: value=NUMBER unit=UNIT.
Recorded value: value=23.2 unit=mm
